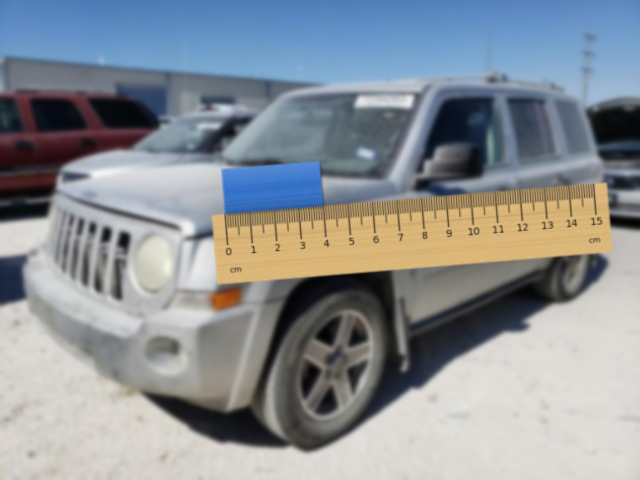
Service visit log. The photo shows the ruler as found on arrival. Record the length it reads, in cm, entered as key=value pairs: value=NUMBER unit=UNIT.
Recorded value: value=4 unit=cm
